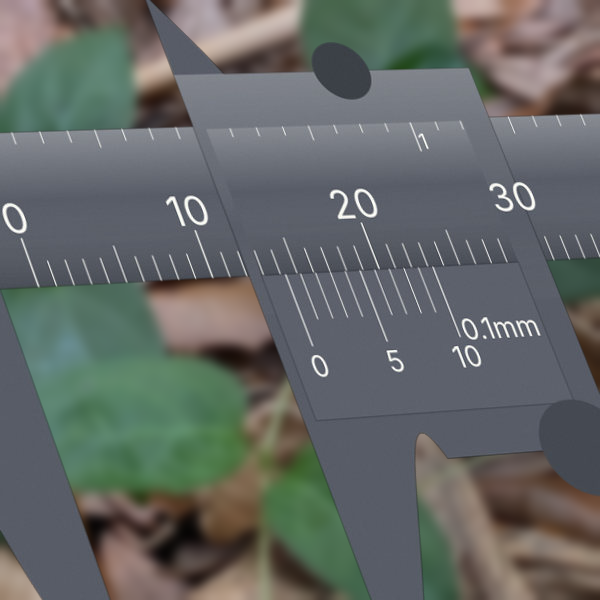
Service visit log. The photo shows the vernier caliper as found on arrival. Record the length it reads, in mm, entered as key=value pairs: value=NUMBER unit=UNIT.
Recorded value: value=14.3 unit=mm
